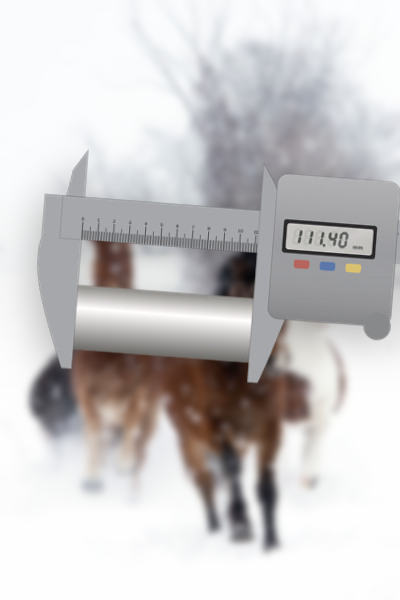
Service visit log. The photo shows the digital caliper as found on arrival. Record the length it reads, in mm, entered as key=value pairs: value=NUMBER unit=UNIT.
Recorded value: value=111.40 unit=mm
